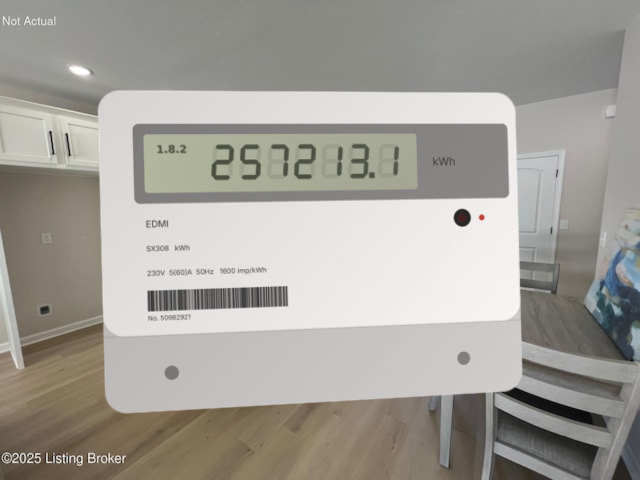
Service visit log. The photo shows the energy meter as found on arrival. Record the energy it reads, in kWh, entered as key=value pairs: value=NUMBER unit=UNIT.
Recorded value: value=257213.1 unit=kWh
